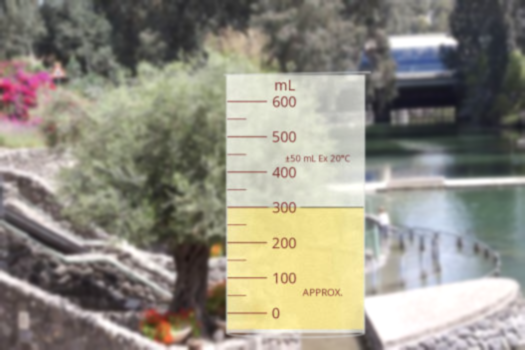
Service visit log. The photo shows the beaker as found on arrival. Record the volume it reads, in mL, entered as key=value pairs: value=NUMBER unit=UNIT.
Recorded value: value=300 unit=mL
